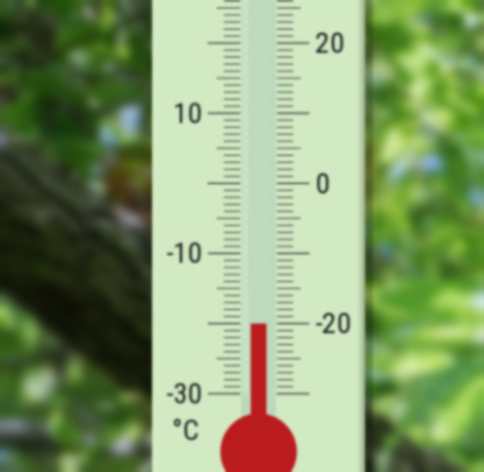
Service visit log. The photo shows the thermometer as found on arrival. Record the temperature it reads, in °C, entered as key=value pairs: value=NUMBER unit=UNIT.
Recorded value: value=-20 unit=°C
